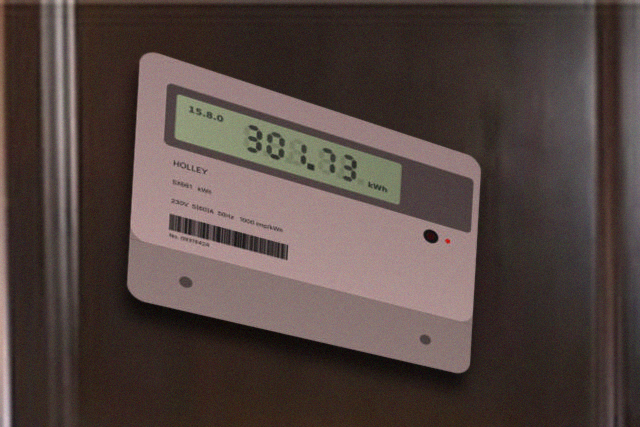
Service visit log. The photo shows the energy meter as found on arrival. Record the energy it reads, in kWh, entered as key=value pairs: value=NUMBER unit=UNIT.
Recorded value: value=301.73 unit=kWh
